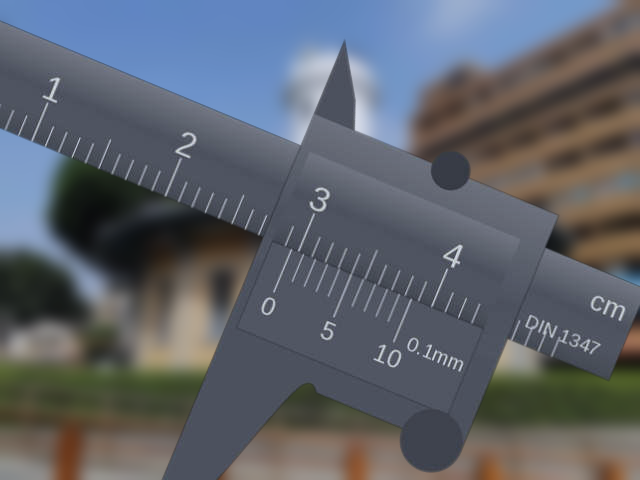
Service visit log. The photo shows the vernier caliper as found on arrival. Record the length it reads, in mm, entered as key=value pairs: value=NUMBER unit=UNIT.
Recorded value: value=29.5 unit=mm
